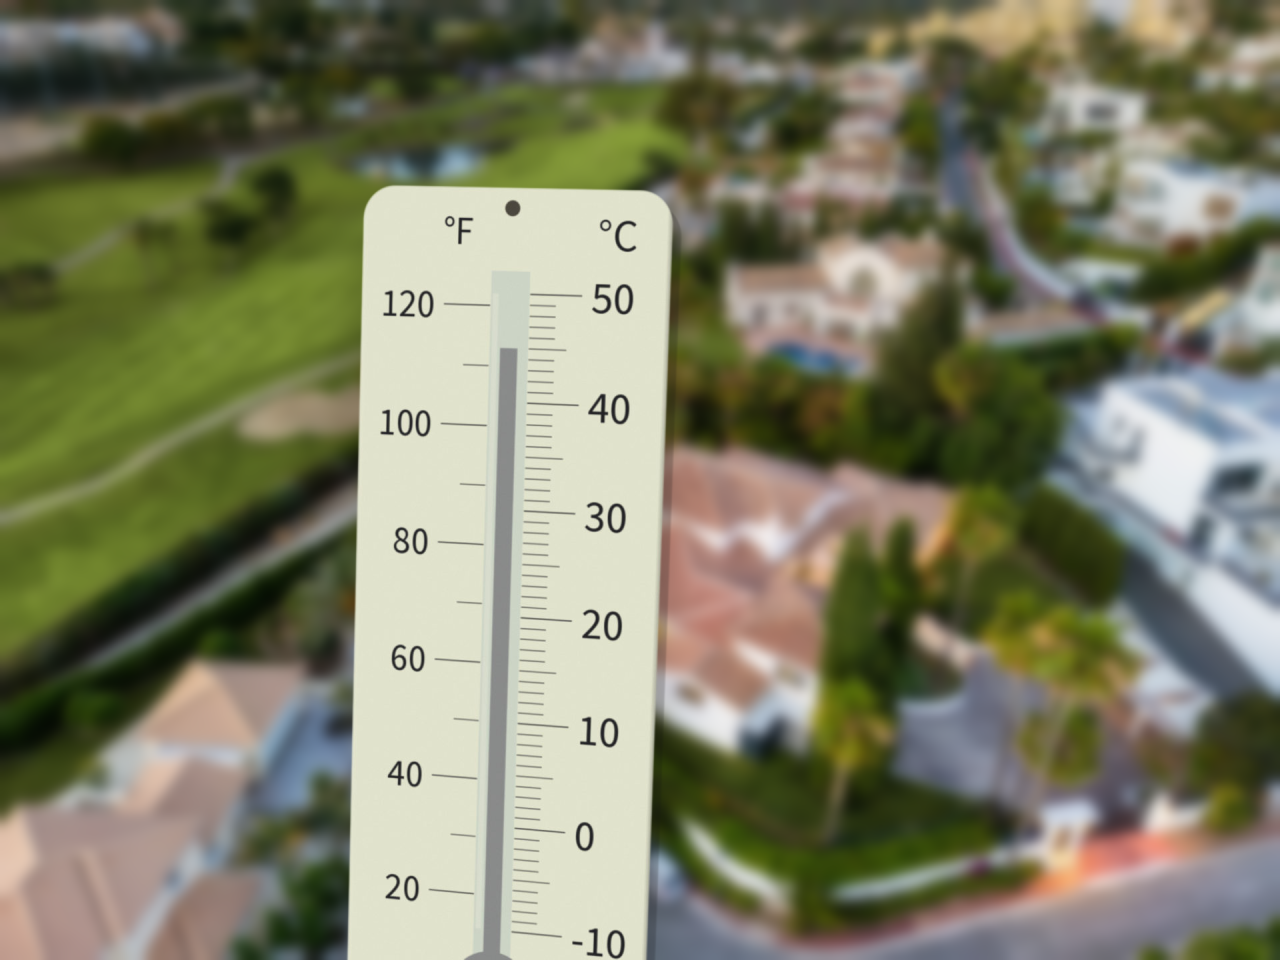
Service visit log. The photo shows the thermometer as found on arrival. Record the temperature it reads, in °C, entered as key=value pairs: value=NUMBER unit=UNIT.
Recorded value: value=45 unit=°C
